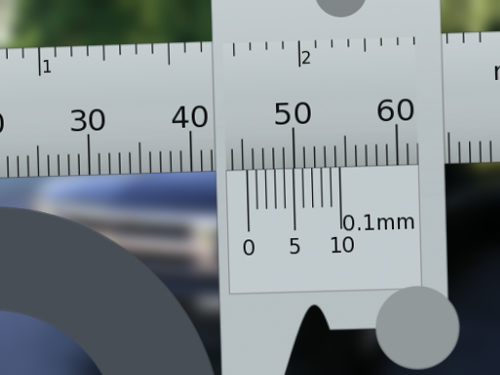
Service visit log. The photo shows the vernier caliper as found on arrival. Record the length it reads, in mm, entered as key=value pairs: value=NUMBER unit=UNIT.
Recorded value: value=45.4 unit=mm
